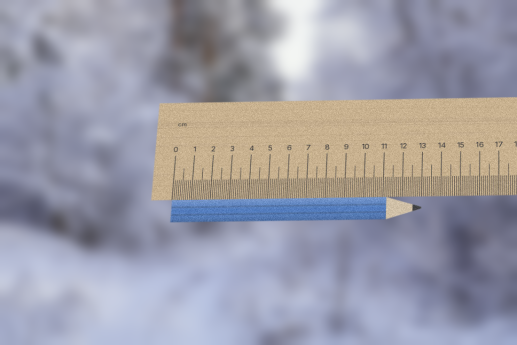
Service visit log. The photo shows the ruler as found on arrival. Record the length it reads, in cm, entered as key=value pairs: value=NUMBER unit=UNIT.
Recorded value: value=13 unit=cm
